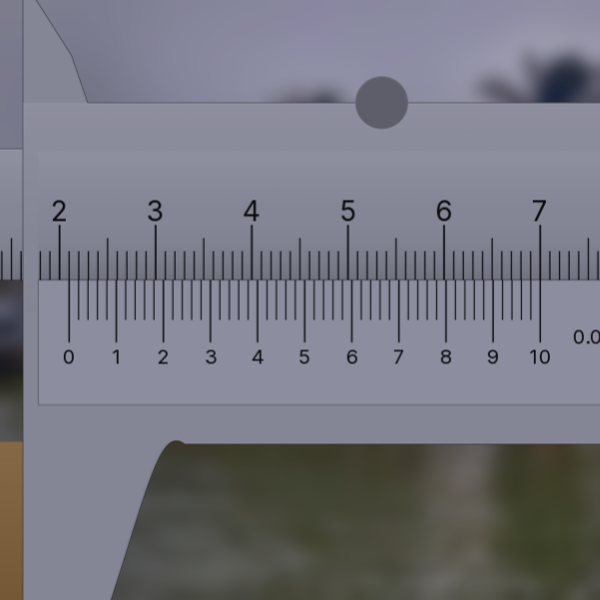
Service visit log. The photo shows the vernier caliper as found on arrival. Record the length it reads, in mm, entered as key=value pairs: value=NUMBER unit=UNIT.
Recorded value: value=21.0 unit=mm
